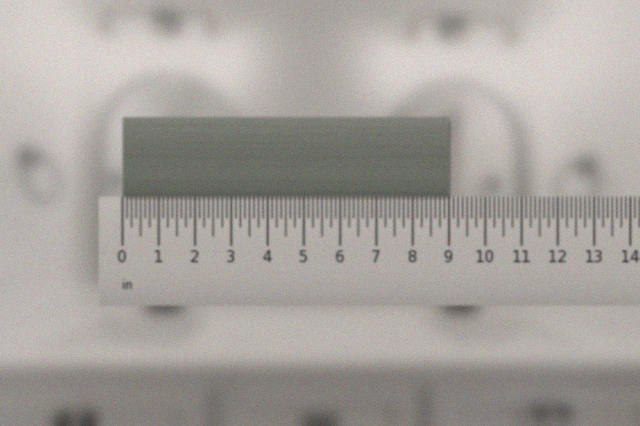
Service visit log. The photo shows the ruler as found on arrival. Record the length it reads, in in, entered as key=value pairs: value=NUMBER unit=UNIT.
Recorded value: value=9 unit=in
